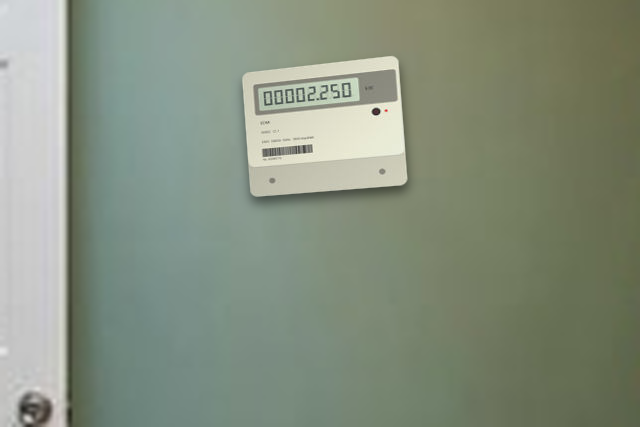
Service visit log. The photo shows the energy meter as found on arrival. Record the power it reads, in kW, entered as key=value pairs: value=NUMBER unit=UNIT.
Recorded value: value=2.250 unit=kW
